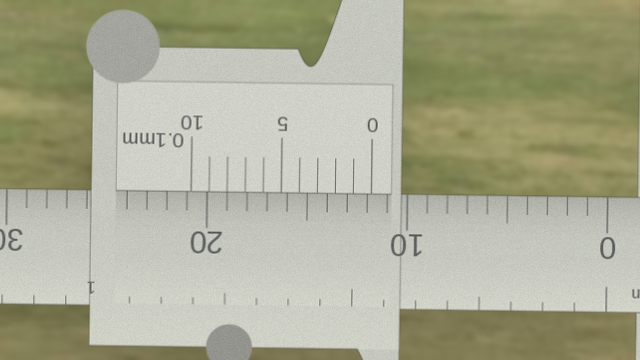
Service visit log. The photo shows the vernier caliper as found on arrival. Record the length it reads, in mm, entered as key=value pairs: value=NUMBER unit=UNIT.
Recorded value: value=11.8 unit=mm
